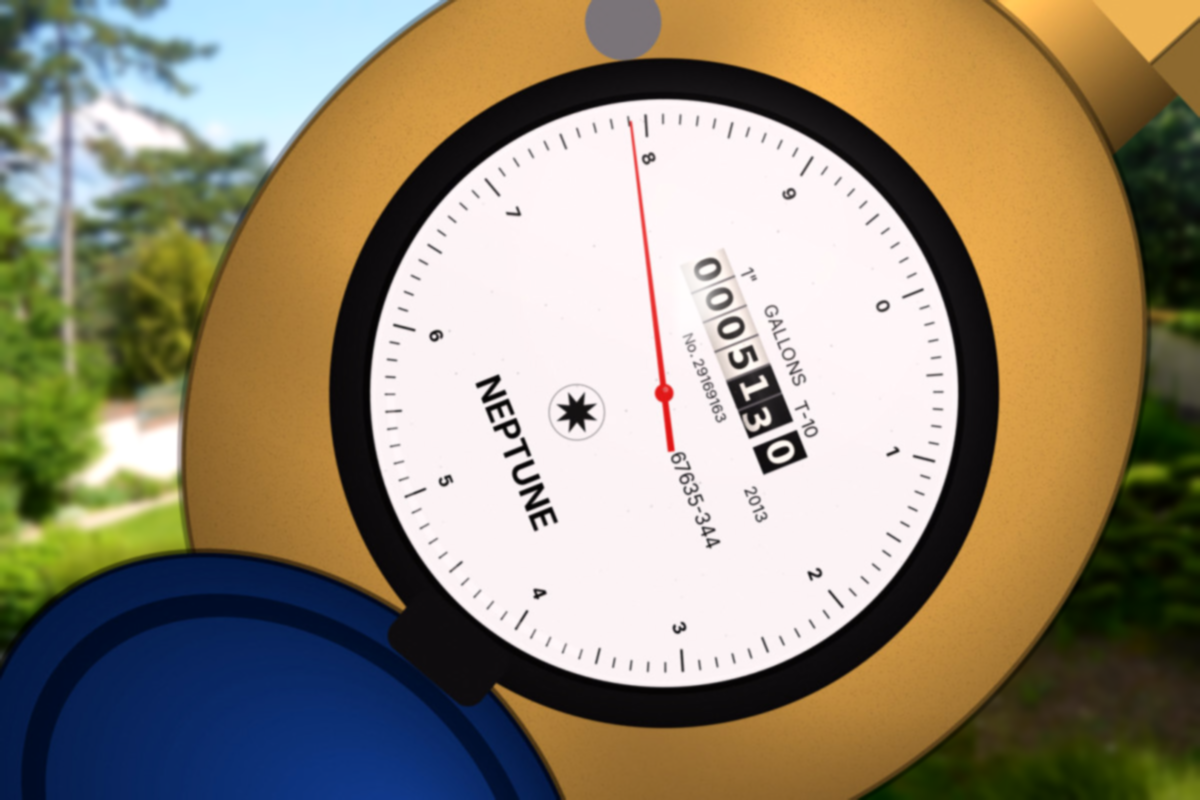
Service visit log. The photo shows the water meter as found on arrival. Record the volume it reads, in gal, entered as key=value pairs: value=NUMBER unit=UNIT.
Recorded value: value=5127.9 unit=gal
